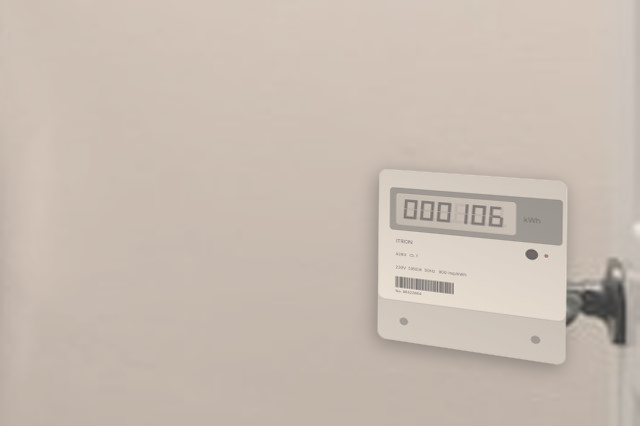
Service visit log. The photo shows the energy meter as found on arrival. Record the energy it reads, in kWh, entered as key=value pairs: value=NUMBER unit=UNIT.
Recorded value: value=106 unit=kWh
